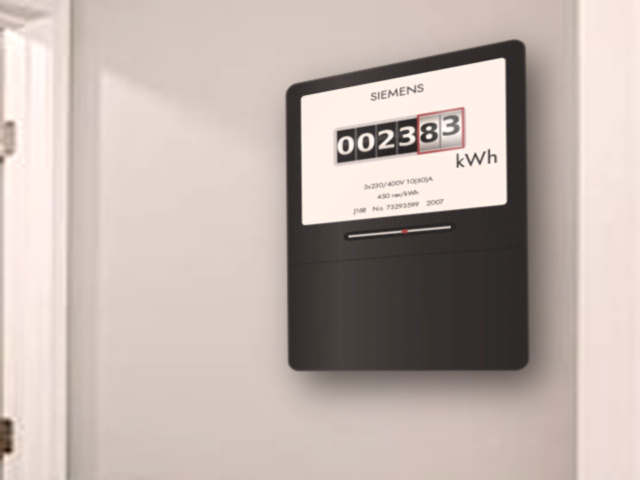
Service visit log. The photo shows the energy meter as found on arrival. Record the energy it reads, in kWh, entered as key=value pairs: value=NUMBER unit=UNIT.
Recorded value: value=23.83 unit=kWh
